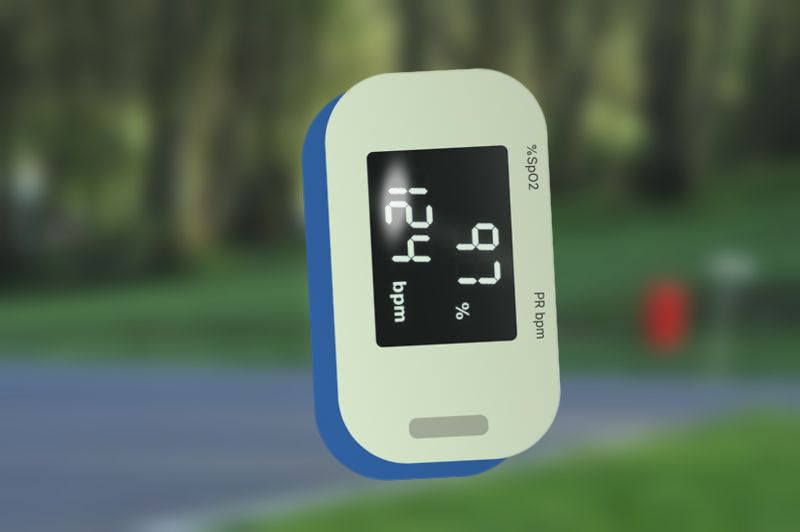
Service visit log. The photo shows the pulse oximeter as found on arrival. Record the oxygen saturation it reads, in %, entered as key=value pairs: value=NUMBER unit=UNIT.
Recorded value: value=97 unit=%
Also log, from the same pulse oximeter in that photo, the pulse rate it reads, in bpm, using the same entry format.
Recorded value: value=124 unit=bpm
